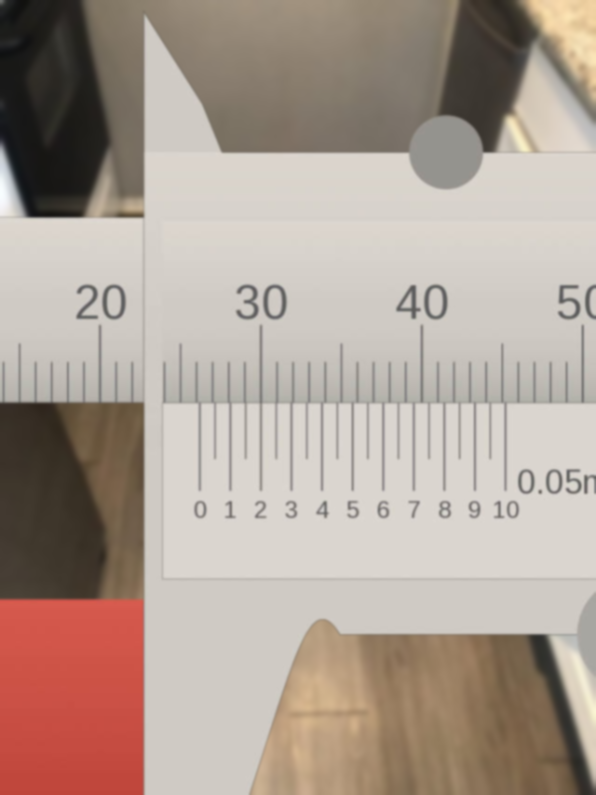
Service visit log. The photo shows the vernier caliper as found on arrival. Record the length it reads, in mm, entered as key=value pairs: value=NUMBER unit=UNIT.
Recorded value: value=26.2 unit=mm
